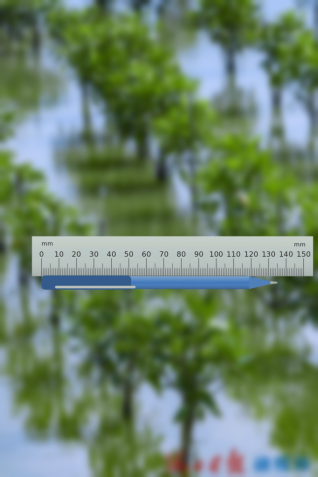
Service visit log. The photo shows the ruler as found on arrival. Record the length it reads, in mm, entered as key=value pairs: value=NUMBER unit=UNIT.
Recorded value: value=135 unit=mm
